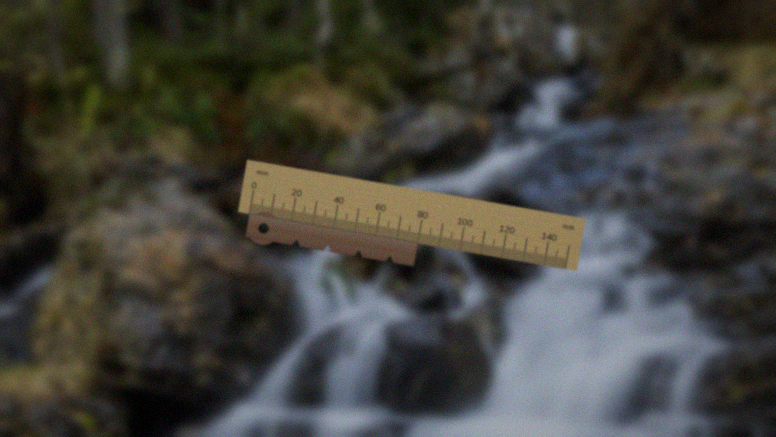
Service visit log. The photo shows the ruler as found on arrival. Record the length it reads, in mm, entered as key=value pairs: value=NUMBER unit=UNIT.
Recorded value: value=80 unit=mm
